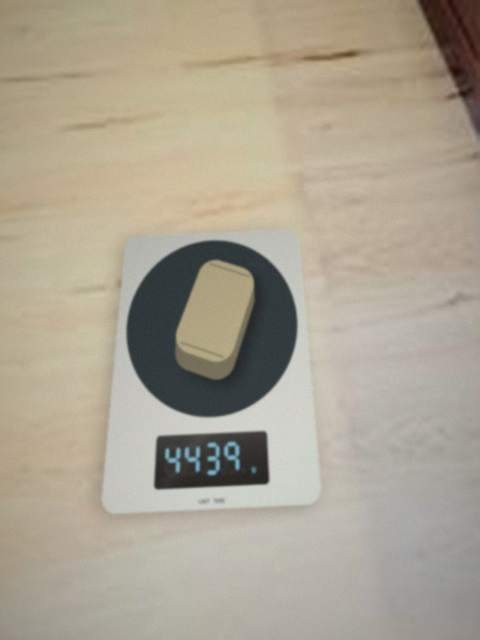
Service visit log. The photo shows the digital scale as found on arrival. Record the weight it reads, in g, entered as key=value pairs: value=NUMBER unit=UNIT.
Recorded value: value=4439 unit=g
